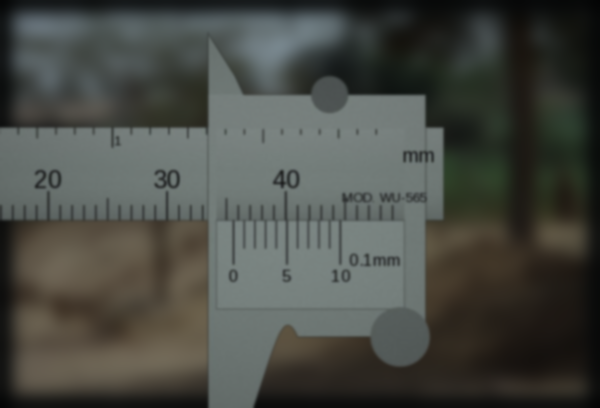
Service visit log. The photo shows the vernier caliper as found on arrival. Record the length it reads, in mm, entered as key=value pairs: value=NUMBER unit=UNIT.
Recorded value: value=35.6 unit=mm
